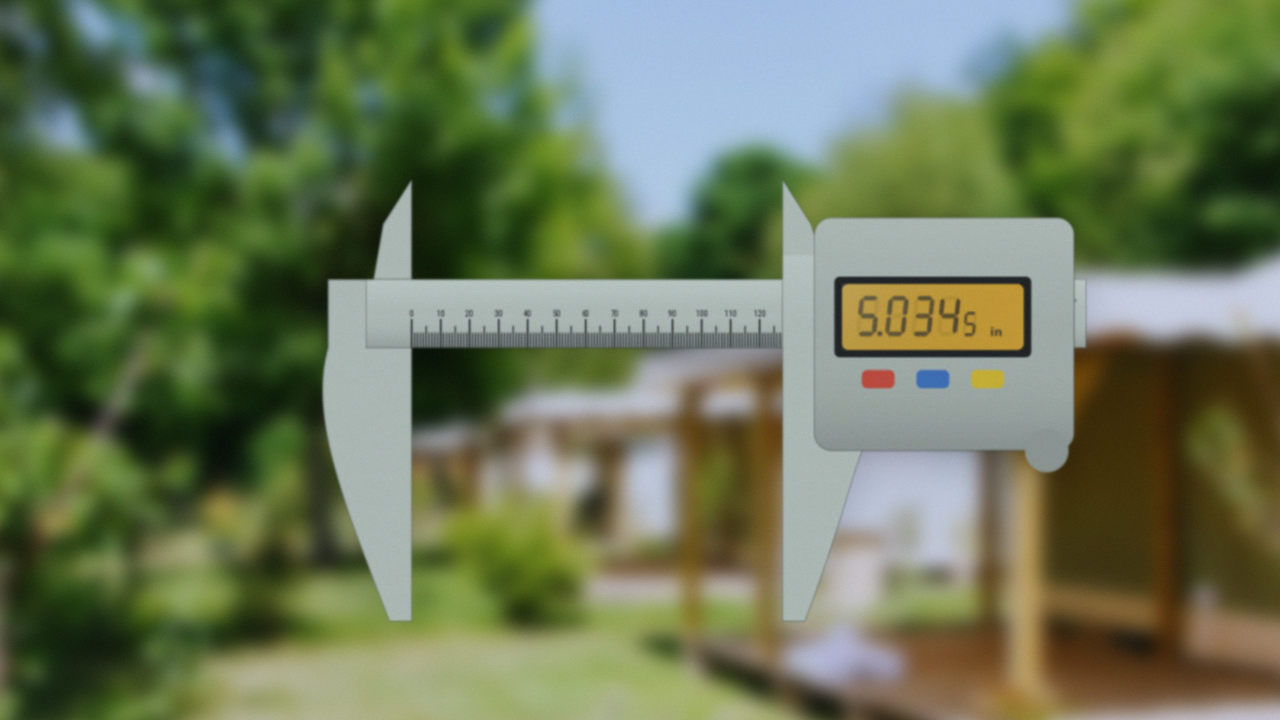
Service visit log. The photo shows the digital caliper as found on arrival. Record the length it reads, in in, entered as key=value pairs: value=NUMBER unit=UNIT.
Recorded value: value=5.0345 unit=in
